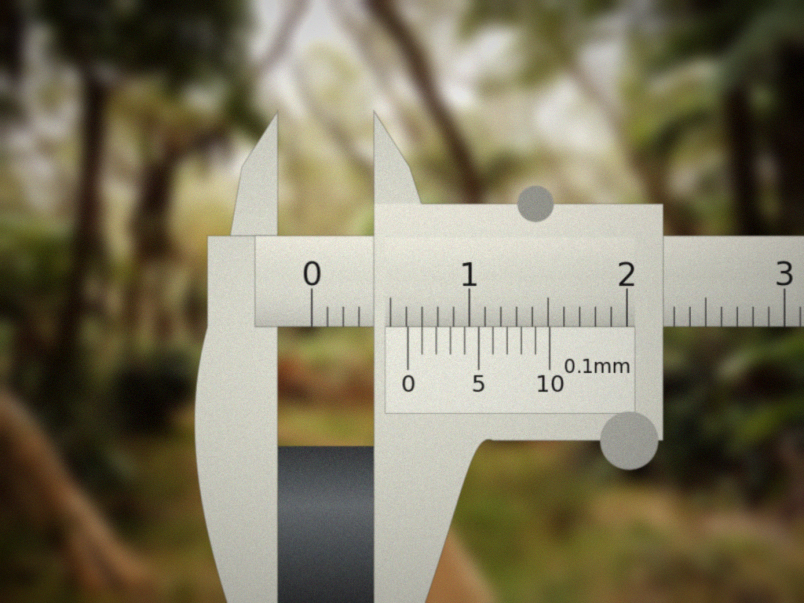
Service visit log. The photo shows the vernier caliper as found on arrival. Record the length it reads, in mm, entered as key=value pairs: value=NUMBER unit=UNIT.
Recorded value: value=6.1 unit=mm
